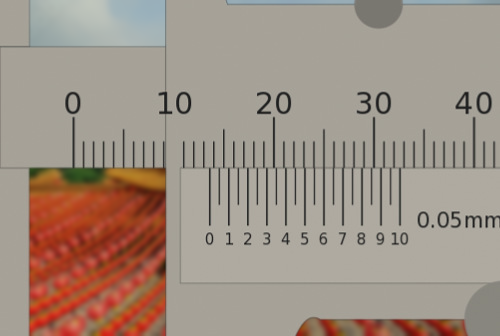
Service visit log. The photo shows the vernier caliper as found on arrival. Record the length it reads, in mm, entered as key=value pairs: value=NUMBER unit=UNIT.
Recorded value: value=13.6 unit=mm
